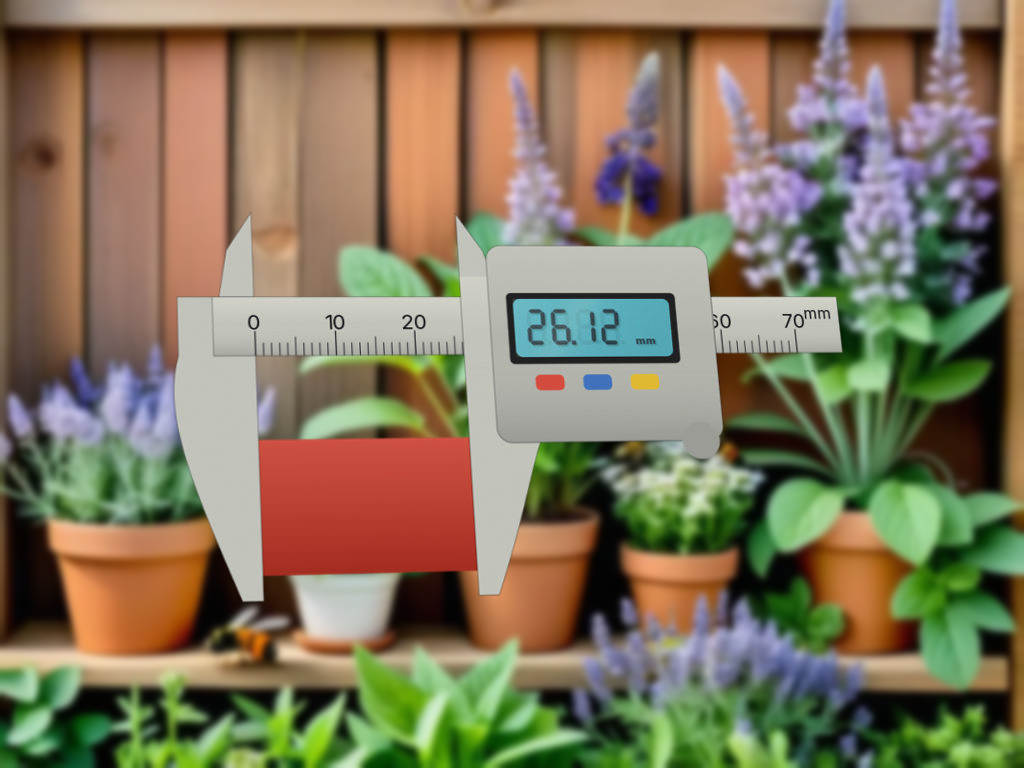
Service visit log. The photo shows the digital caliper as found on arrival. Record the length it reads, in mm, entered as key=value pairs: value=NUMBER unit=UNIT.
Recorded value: value=26.12 unit=mm
